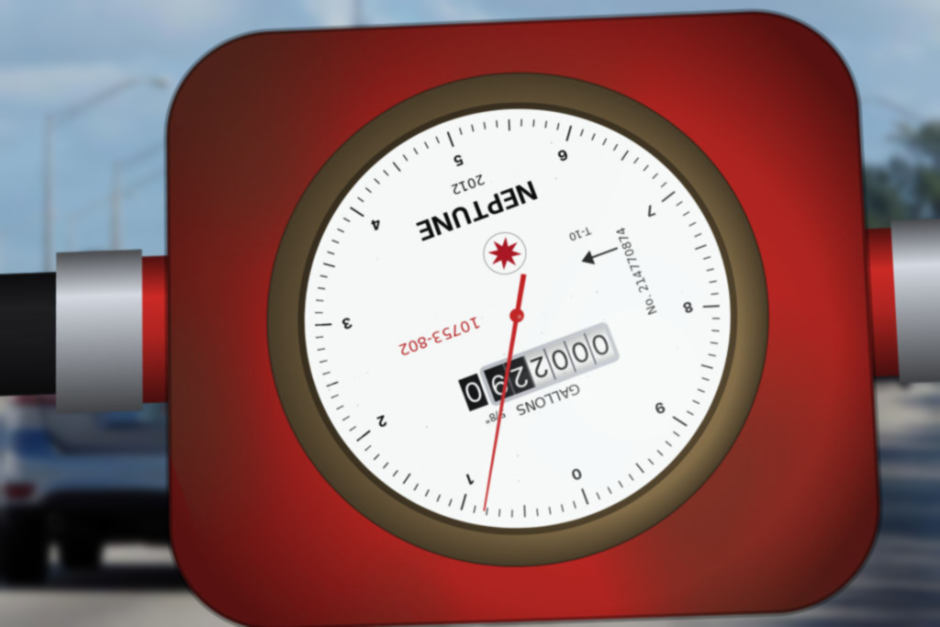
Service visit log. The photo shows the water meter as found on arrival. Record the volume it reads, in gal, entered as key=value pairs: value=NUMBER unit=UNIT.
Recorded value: value=2290.8 unit=gal
